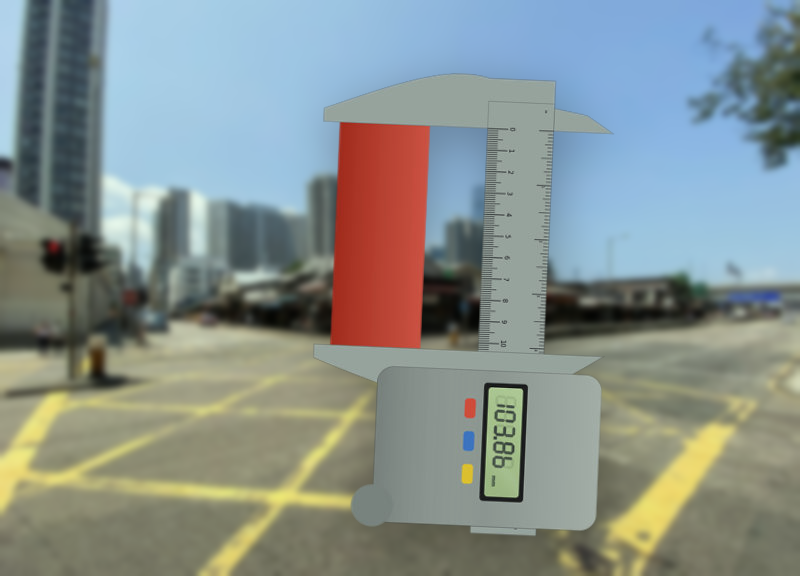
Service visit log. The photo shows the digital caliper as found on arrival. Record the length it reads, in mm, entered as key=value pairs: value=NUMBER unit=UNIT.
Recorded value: value=103.86 unit=mm
